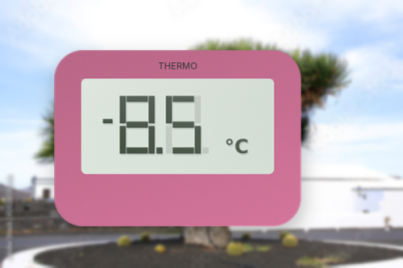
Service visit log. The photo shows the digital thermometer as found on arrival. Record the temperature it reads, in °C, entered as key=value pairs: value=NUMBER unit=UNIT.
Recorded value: value=-8.5 unit=°C
